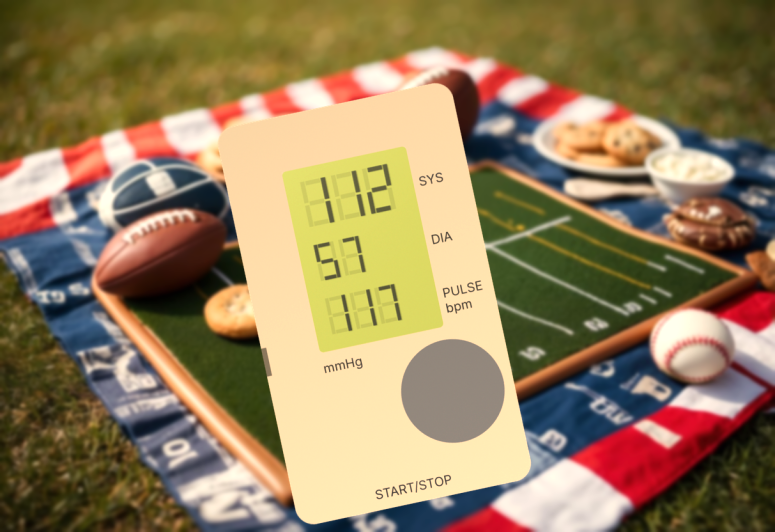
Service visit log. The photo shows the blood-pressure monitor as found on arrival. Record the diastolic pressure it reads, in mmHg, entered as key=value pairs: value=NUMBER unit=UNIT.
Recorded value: value=57 unit=mmHg
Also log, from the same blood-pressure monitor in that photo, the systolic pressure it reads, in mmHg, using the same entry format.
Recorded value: value=112 unit=mmHg
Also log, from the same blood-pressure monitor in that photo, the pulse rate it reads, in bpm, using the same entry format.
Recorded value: value=117 unit=bpm
